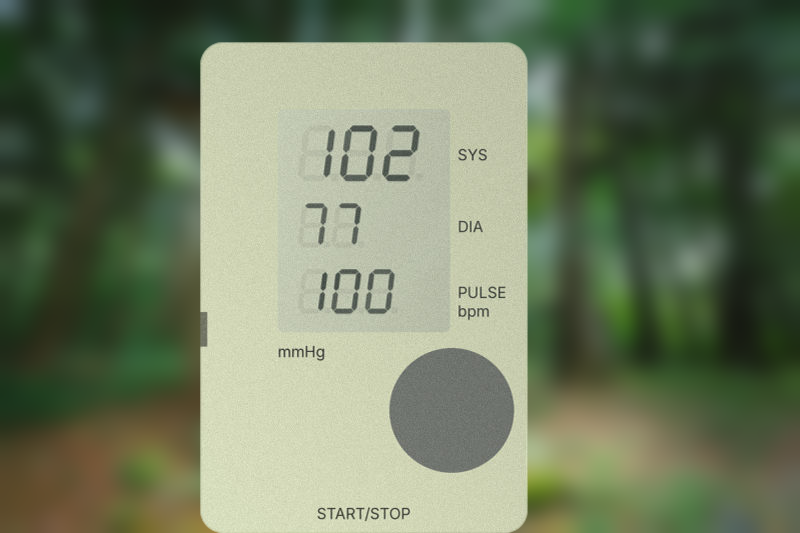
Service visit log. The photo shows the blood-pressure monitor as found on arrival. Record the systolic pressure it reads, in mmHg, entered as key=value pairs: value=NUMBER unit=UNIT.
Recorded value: value=102 unit=mmHg
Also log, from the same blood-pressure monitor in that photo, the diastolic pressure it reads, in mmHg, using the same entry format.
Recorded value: value=77 unit=mmHg
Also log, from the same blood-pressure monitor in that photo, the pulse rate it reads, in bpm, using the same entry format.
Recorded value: value=100 unit=bpm
